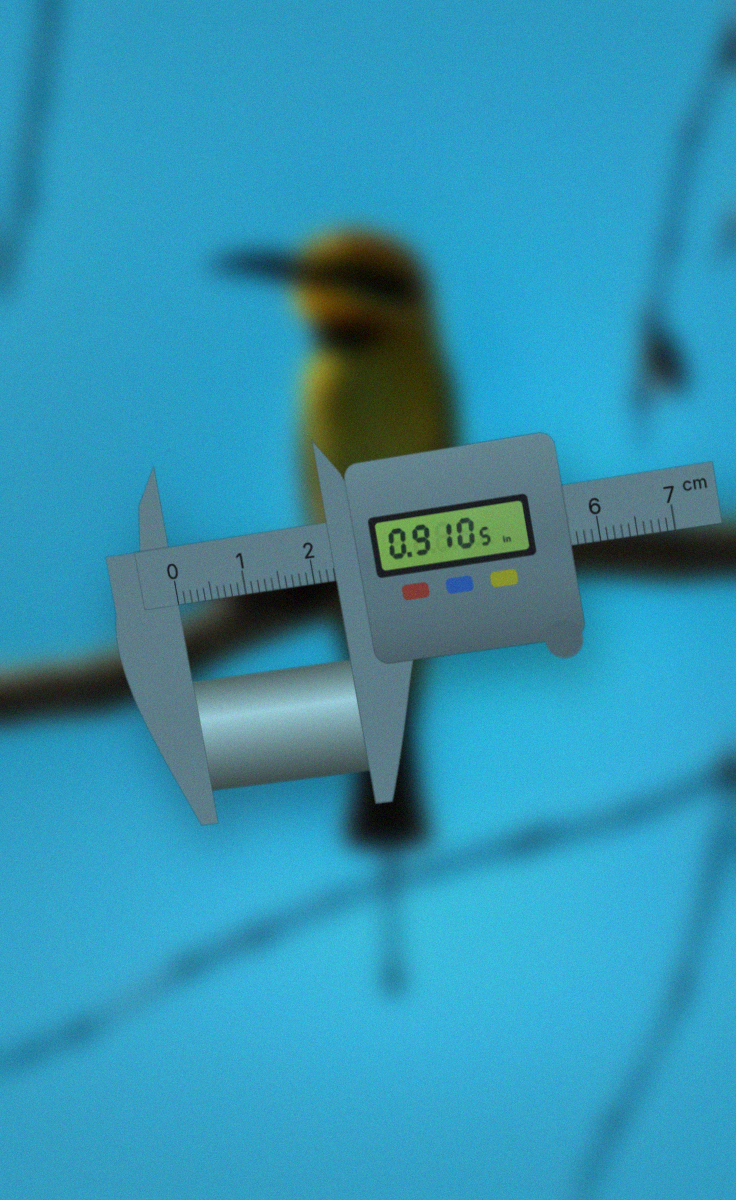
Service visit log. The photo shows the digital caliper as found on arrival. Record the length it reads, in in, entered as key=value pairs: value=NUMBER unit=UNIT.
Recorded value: value=0.9105 unit=in
